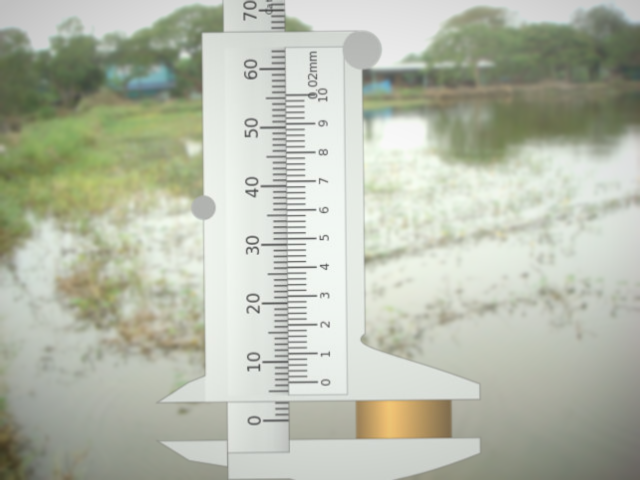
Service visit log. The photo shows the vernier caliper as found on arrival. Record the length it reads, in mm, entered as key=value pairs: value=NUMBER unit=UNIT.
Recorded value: value=6.5 unit=mm
